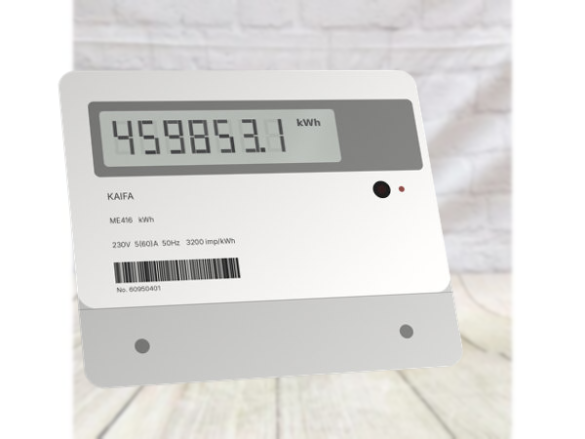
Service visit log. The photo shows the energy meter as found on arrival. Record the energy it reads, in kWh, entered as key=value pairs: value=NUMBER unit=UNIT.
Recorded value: value=459853.1 unit=kWh
